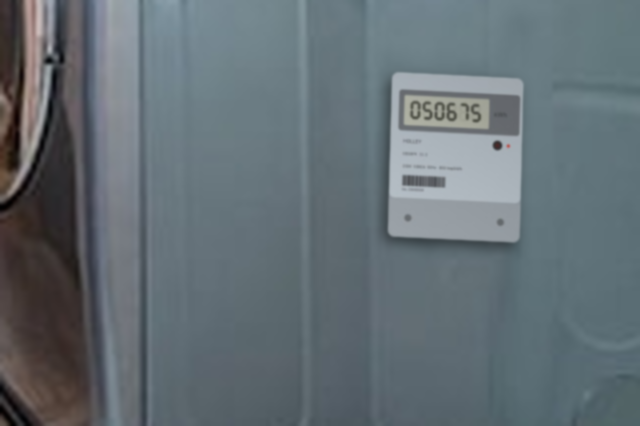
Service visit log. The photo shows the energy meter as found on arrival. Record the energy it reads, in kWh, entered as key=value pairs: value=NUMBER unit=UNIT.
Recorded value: value=50675 unit=kWh
